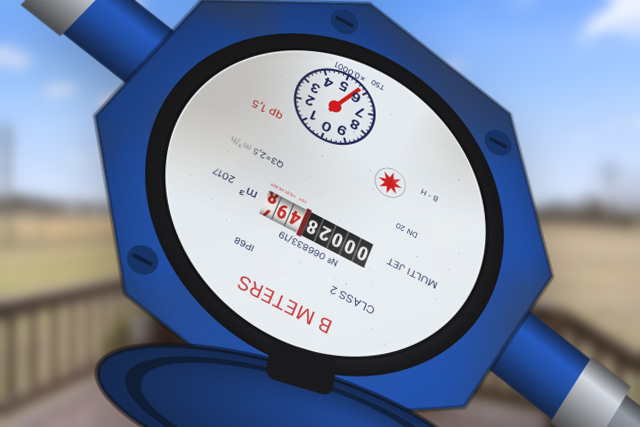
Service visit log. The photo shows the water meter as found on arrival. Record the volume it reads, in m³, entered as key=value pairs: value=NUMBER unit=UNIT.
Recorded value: value=28.4975 unit=m³
